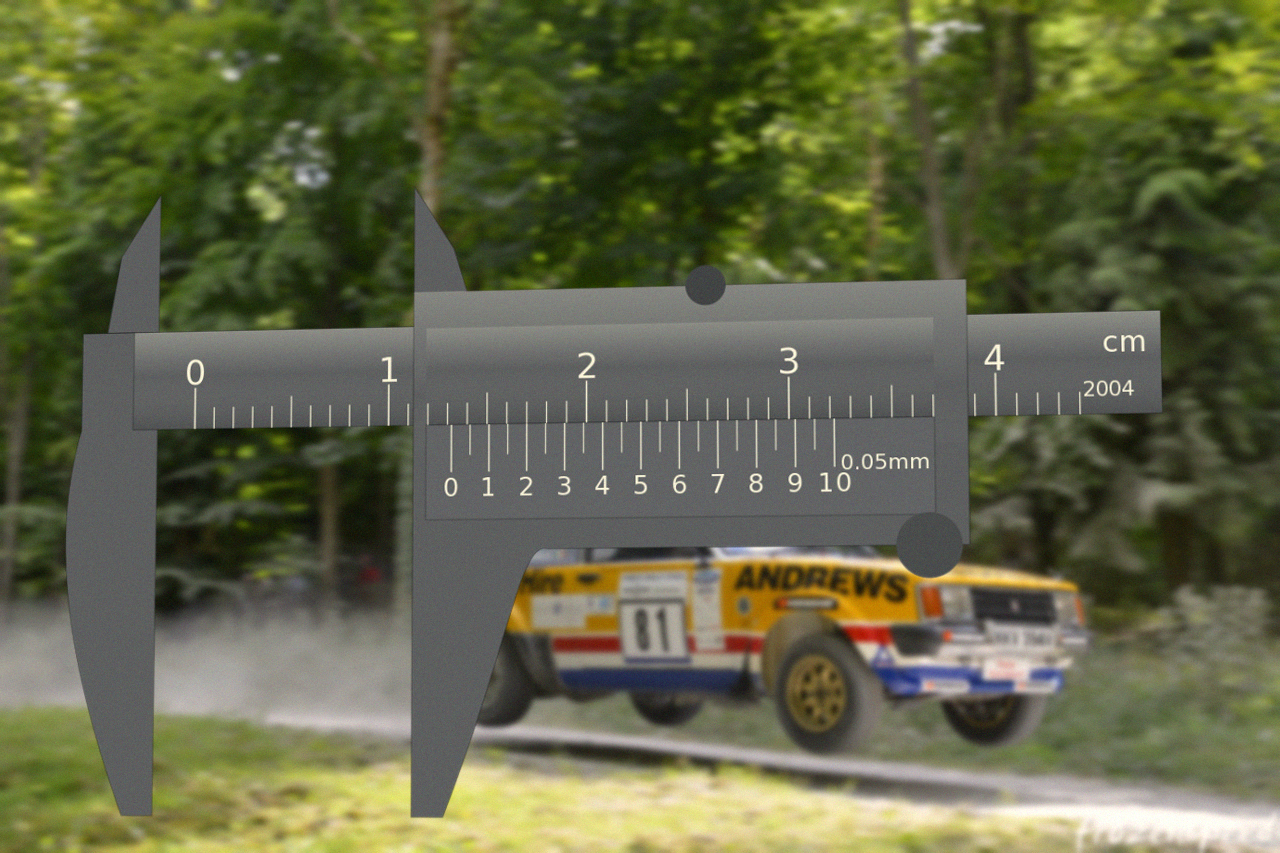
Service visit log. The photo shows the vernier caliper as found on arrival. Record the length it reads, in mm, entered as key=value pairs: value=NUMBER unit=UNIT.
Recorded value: value=13.2 unit=mm
